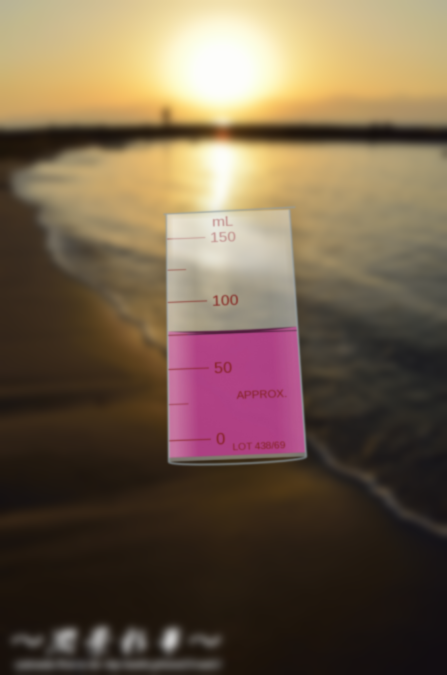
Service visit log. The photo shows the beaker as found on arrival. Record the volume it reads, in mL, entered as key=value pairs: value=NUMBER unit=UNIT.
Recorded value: value=75 unit=mL
